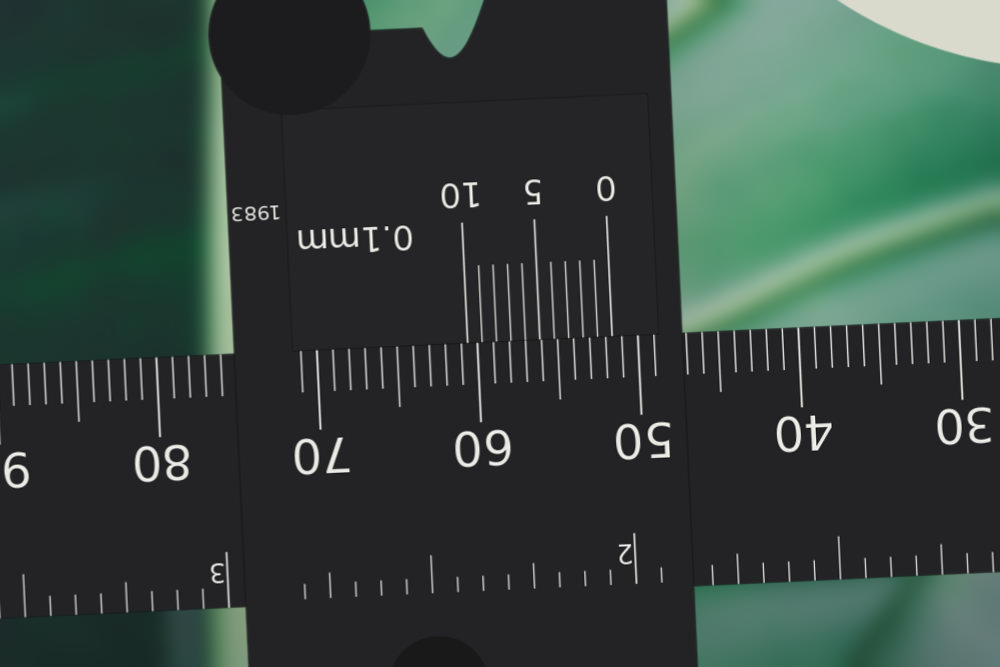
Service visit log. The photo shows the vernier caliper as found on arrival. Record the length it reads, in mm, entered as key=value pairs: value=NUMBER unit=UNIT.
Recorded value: value=51.6 unit=mm
